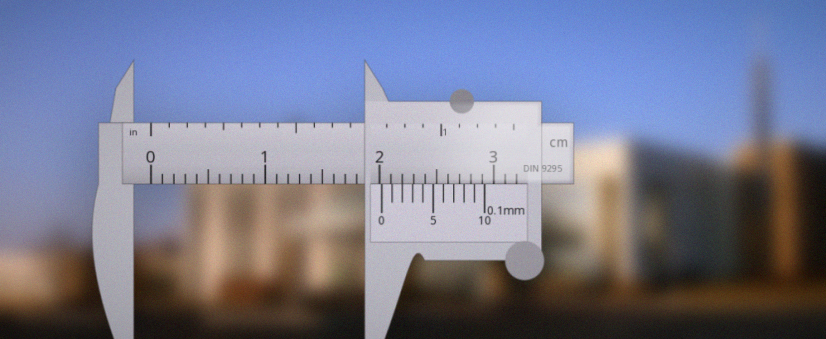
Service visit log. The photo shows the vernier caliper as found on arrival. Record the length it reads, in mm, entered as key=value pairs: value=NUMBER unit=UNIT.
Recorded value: value=20.2 unit=mm
